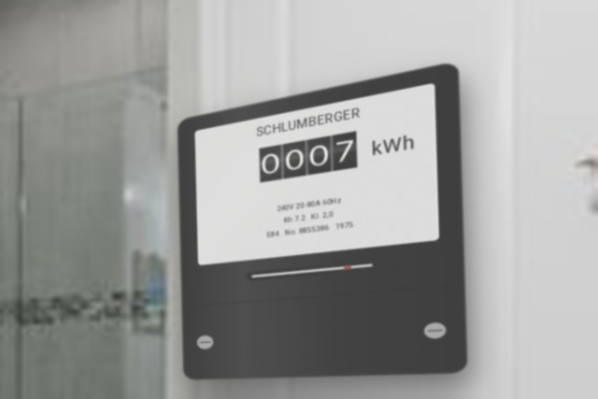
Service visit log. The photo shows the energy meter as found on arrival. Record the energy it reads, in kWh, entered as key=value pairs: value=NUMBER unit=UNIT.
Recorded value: value=7 unit=kWh
